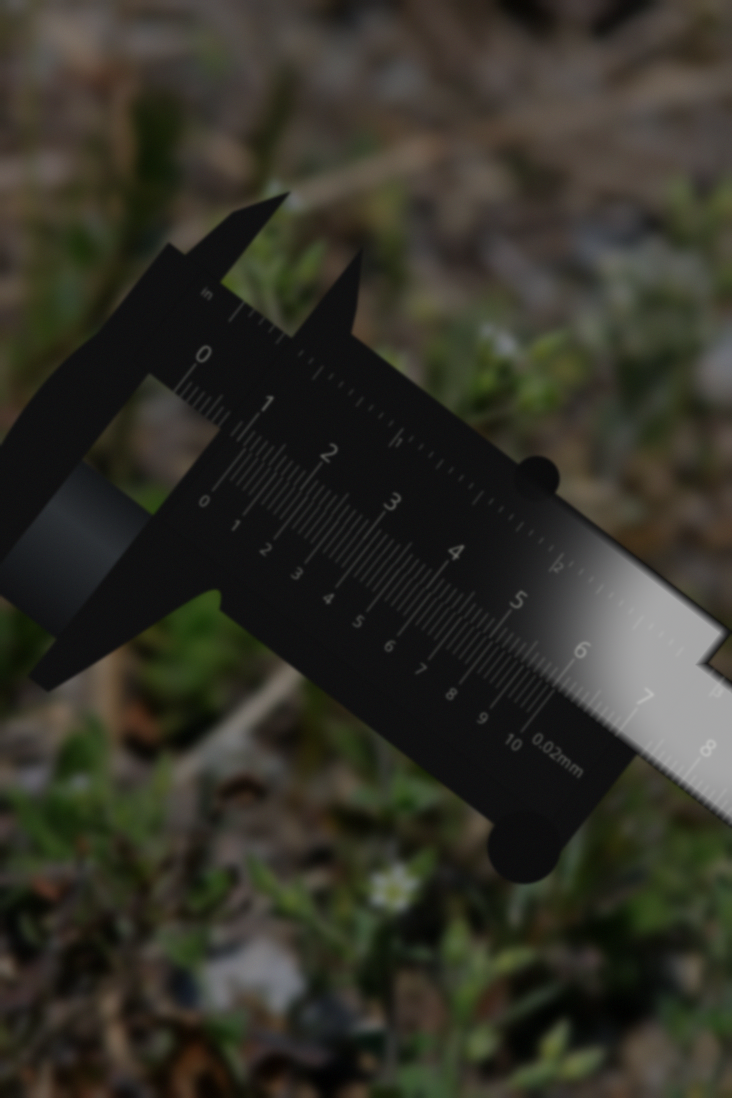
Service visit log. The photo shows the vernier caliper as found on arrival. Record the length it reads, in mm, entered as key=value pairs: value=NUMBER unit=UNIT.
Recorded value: value=11.4 unit=mm
